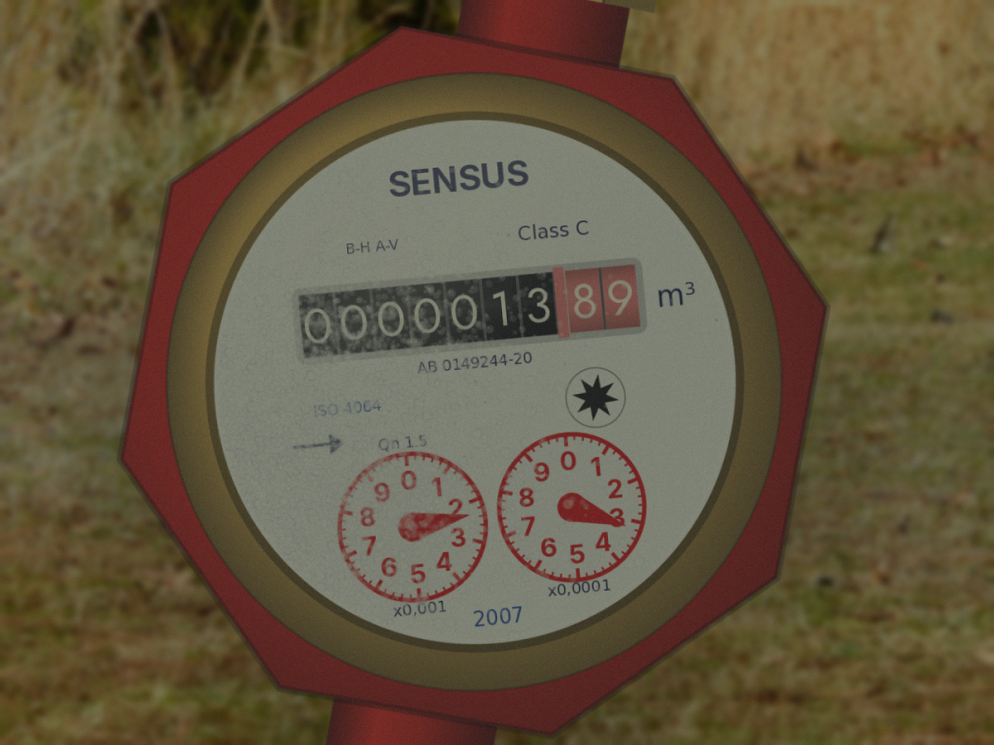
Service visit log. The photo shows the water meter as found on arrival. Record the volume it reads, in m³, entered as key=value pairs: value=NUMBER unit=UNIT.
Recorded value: value=13.8923 unit=m³
